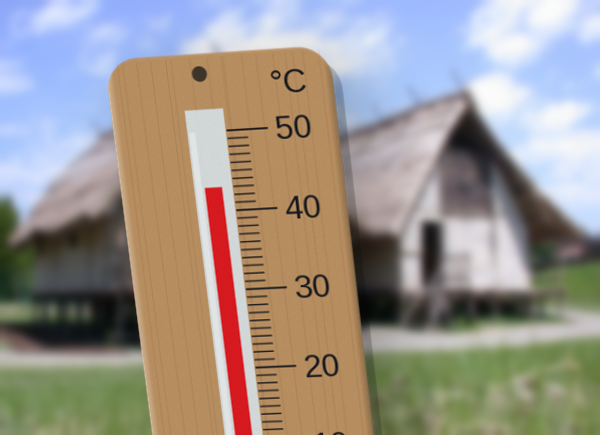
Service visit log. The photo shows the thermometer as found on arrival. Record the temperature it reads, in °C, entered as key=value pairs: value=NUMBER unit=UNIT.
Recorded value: value=43 unit=°C
